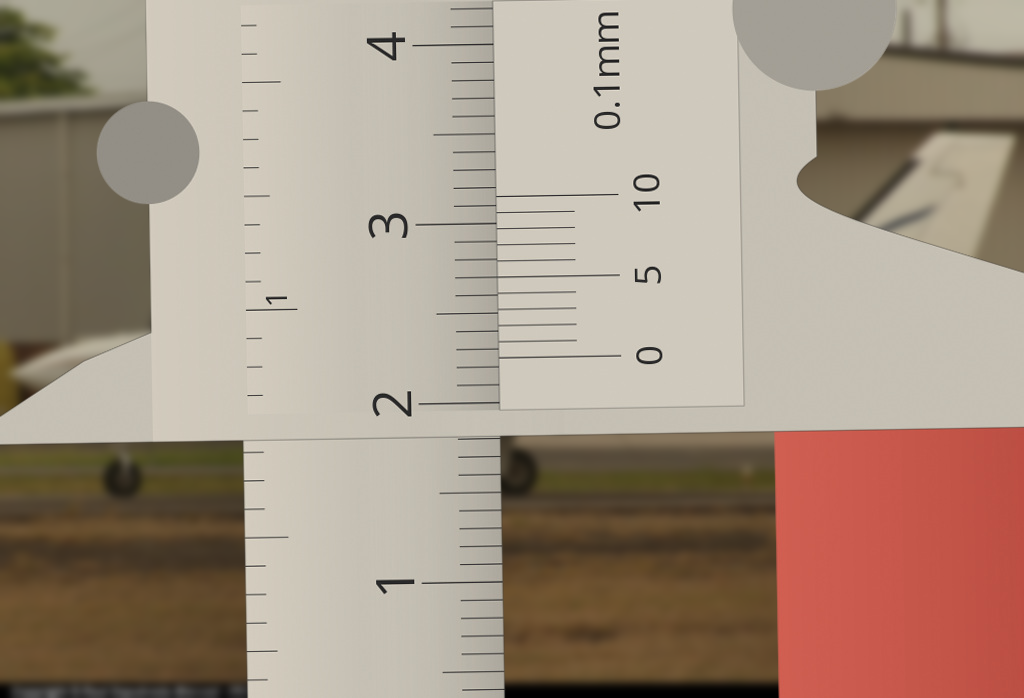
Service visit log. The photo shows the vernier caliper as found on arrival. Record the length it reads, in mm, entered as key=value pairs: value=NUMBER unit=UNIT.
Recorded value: value=22.5 unit=mm
